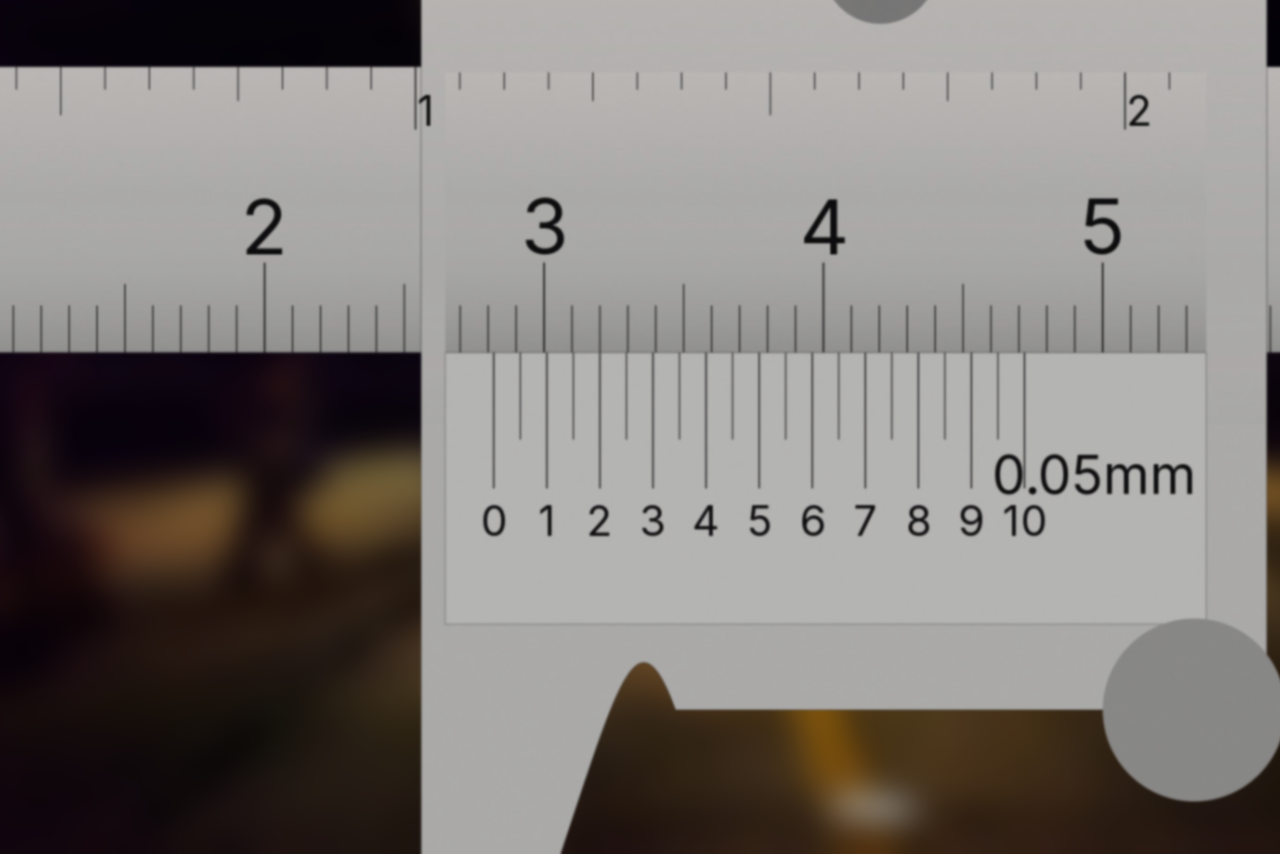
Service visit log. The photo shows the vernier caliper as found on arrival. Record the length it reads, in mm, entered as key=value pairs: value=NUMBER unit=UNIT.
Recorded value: value=28.2 unit=mm
